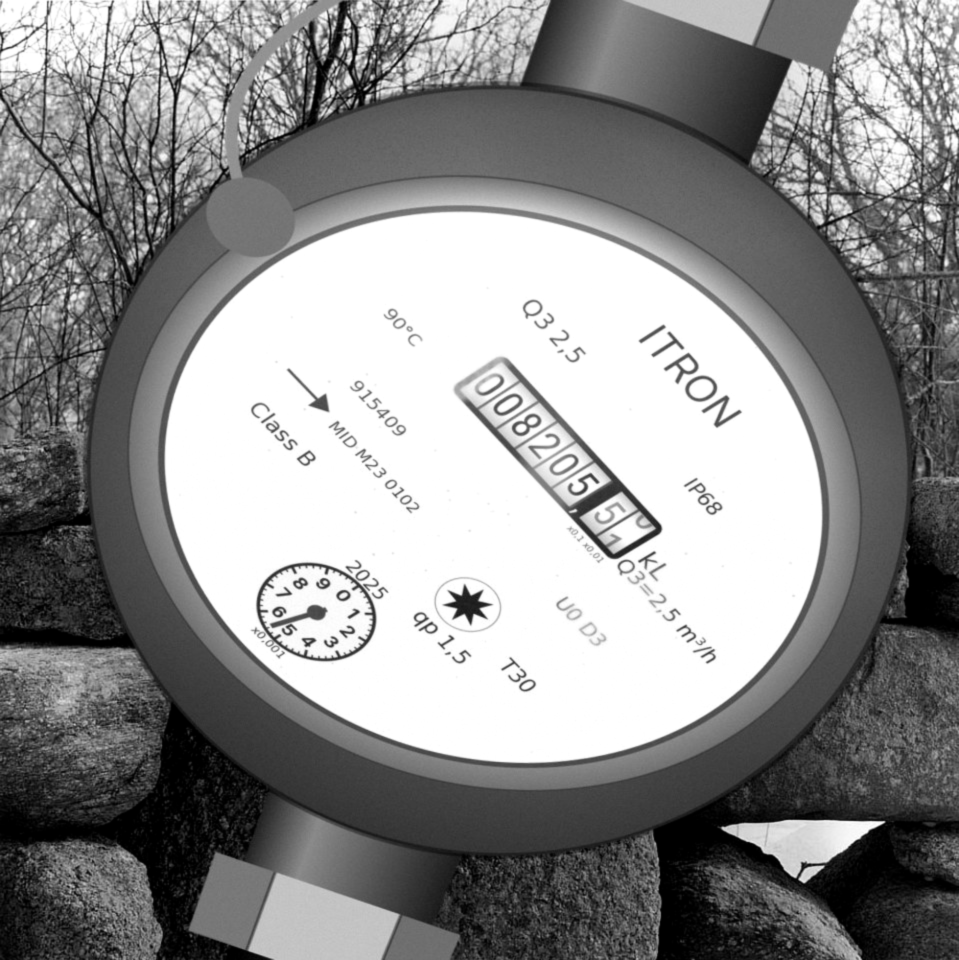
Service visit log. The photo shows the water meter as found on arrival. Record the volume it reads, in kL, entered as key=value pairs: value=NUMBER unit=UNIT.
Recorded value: value=8205.505 unit=kL
